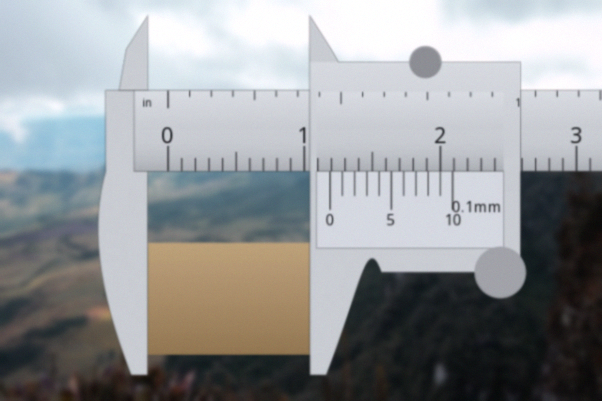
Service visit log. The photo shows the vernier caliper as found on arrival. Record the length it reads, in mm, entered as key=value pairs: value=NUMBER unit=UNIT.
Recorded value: value=11.9 unit=mm
